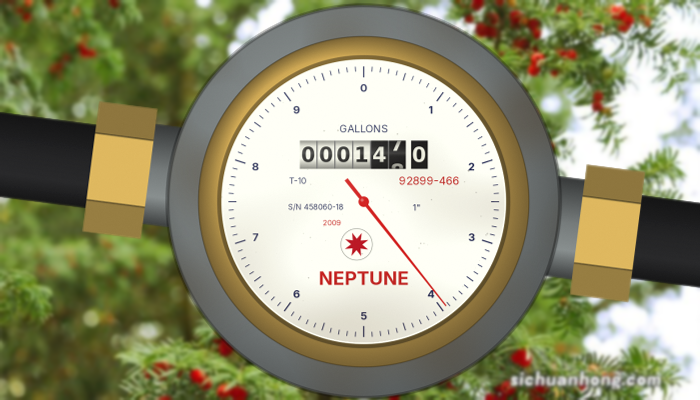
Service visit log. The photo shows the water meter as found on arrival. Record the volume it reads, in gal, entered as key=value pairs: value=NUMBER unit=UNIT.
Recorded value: value=1473.9 unit=gal
